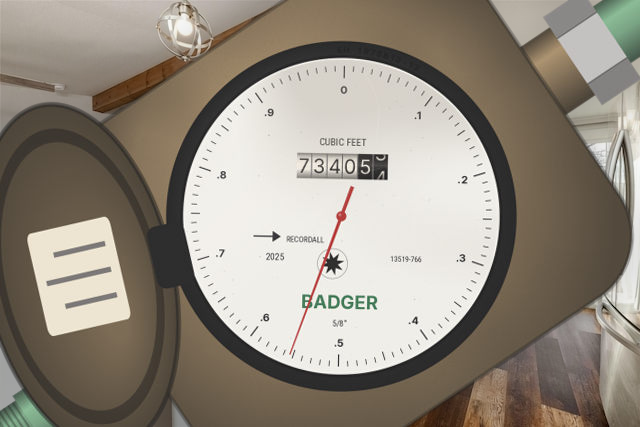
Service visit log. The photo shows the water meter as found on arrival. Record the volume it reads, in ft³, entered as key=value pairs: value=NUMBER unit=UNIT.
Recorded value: value=734053.55 unit=ft³
